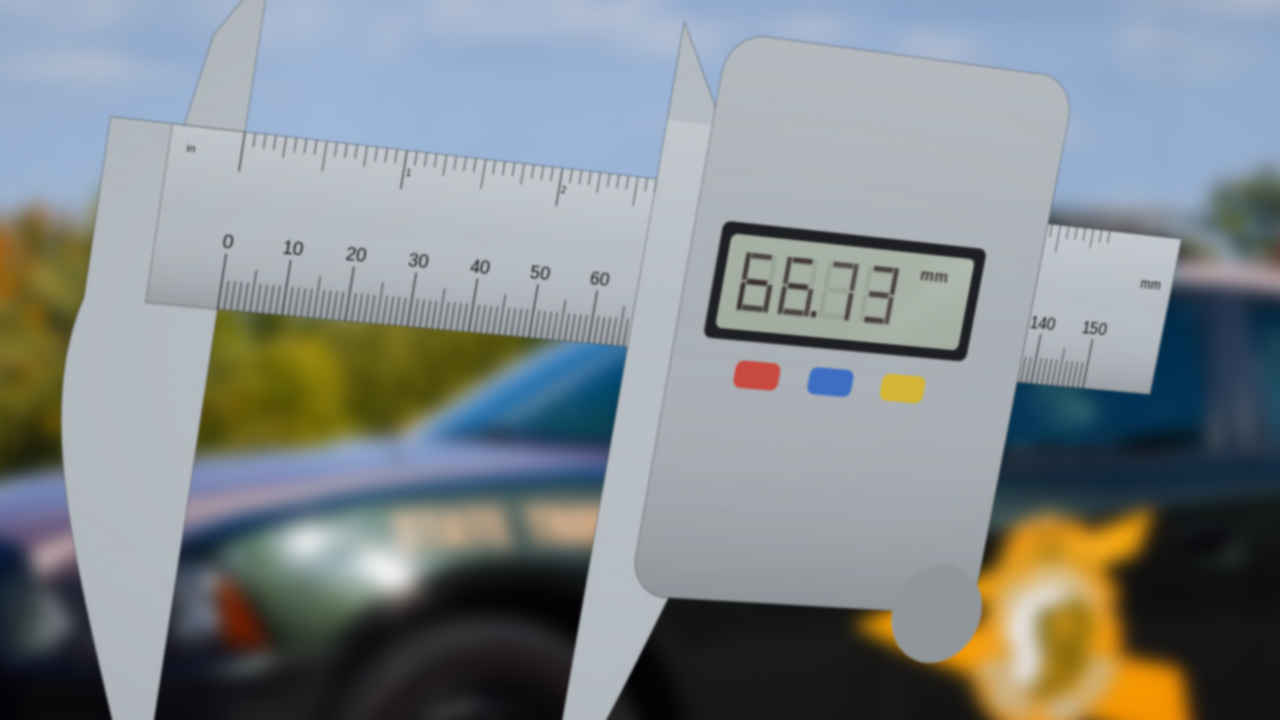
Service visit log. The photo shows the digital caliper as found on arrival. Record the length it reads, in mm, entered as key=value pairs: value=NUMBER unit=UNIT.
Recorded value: value=66.73 unit=mm
